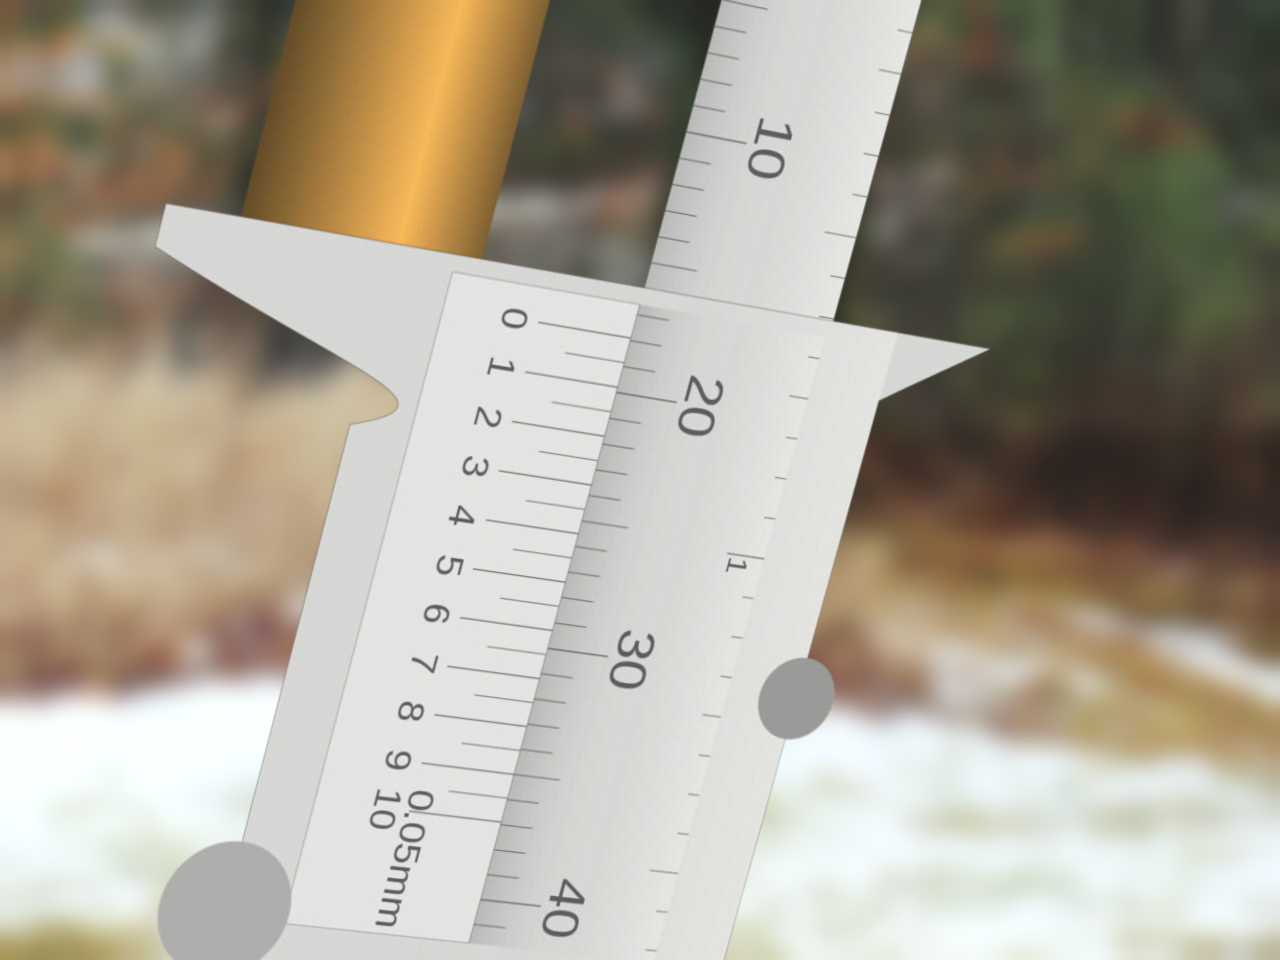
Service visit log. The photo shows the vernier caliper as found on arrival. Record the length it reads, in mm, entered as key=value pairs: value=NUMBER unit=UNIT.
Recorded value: value=17.9 unit=mm
